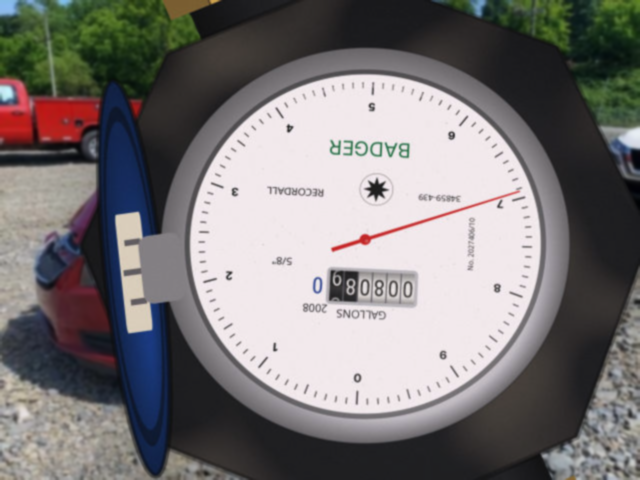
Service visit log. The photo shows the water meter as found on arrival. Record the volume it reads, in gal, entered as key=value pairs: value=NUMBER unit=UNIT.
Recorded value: value=80886.9 unit=gal
